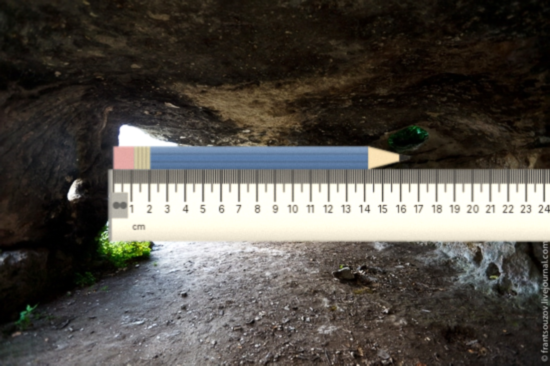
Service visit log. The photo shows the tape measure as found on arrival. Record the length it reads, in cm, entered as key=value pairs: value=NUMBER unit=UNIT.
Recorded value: value=16.5 unit=cm
